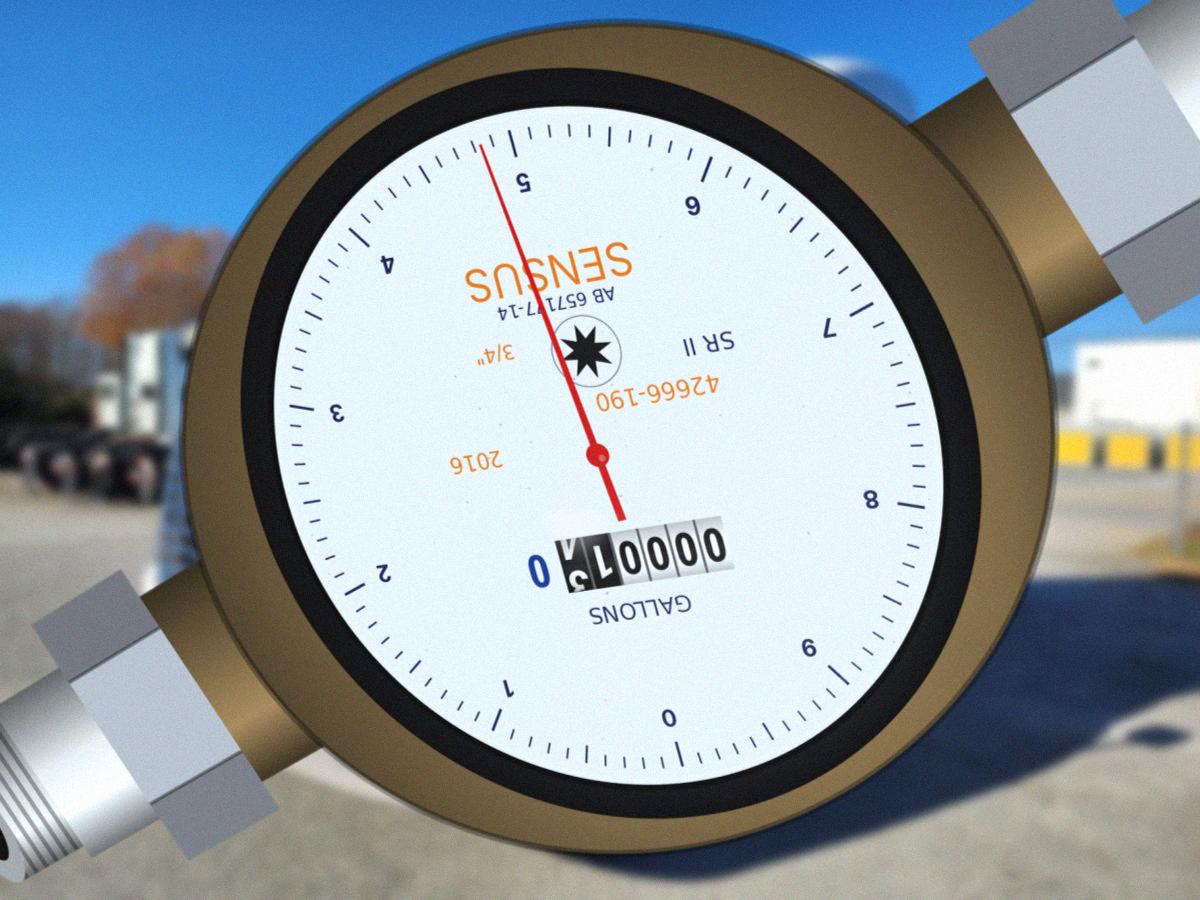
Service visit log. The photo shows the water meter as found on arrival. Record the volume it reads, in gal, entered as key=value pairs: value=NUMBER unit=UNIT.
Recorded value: value=134.8 unit=gal
